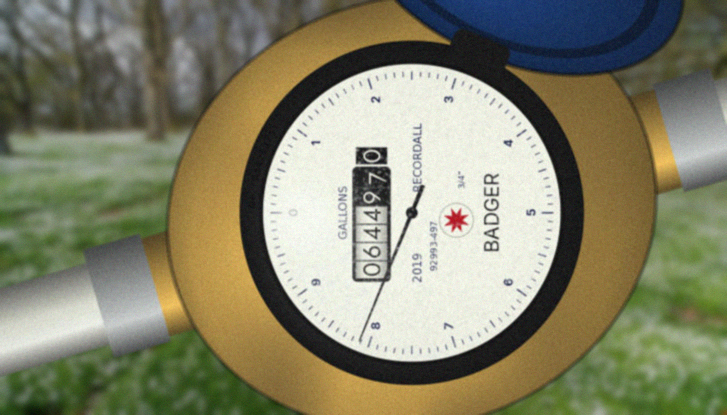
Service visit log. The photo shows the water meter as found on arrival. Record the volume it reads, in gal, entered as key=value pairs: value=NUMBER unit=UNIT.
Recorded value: value=644968.1 unit=gal
